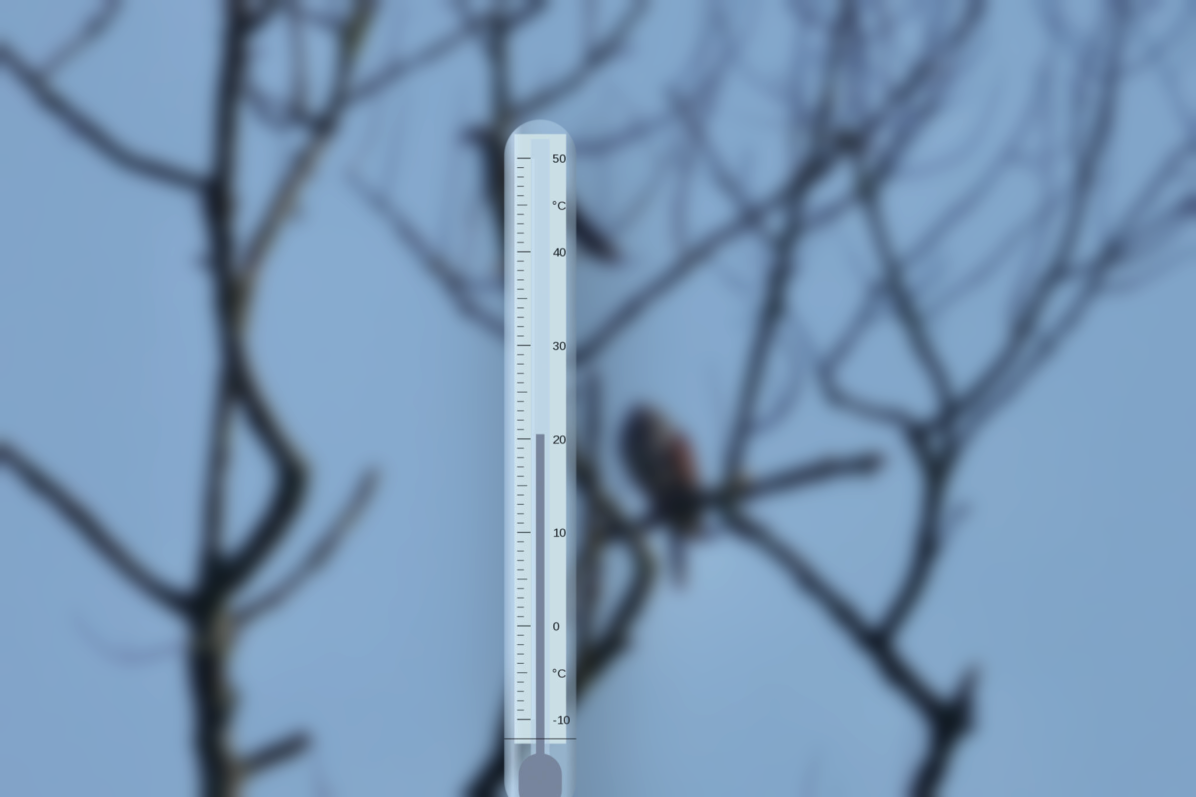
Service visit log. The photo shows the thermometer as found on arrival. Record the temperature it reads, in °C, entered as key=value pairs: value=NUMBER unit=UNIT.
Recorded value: value=20.5 unit=°C
